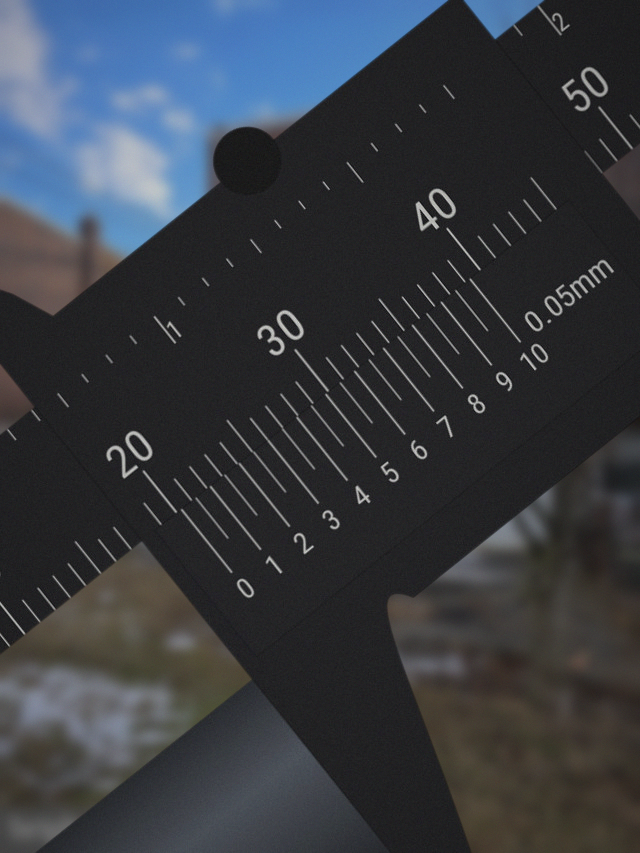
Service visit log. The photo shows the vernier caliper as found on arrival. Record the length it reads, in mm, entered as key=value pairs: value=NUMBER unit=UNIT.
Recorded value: value=20.3 unit=mm
